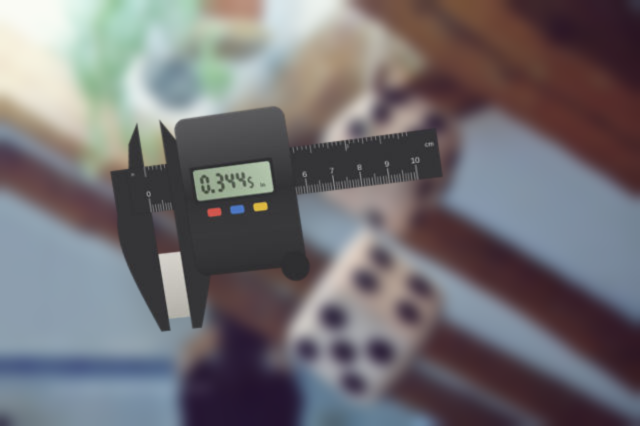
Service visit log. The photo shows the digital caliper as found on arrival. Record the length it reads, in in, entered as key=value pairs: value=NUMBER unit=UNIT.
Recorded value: value=0.3445 unit=in
